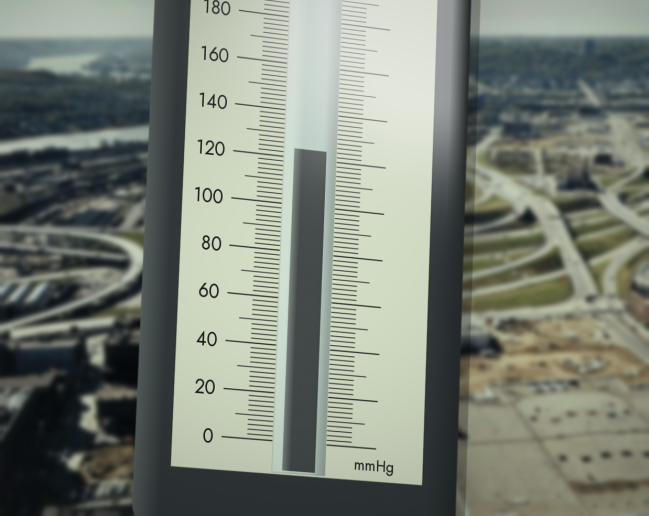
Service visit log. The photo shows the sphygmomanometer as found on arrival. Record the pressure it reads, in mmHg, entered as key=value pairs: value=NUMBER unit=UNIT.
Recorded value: value=124 unit=mmHg
